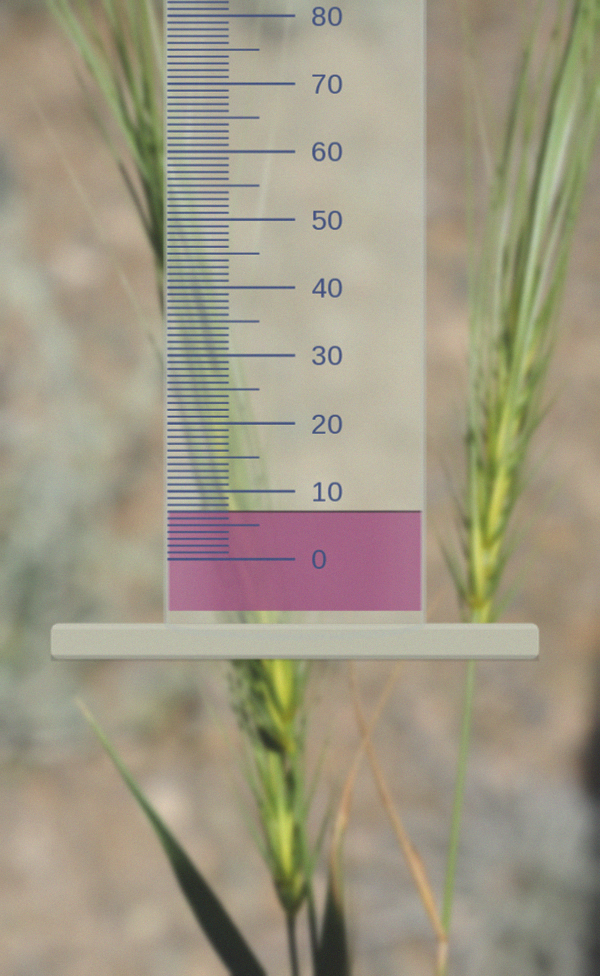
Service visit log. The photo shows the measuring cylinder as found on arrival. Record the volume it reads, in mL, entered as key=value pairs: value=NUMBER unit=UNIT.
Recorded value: value=7 unit=mL
